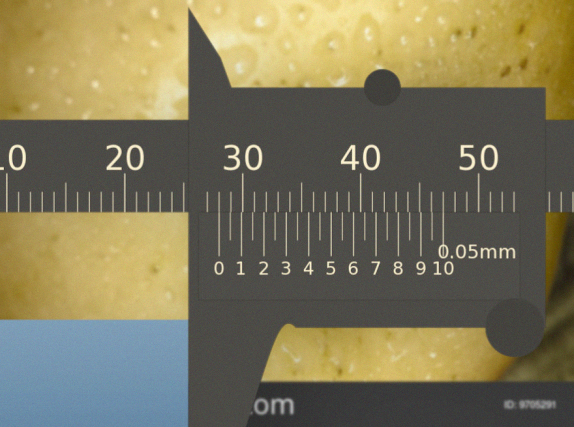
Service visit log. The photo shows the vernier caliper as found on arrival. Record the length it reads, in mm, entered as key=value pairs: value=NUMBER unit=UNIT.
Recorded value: value=28.0 unit=mm
